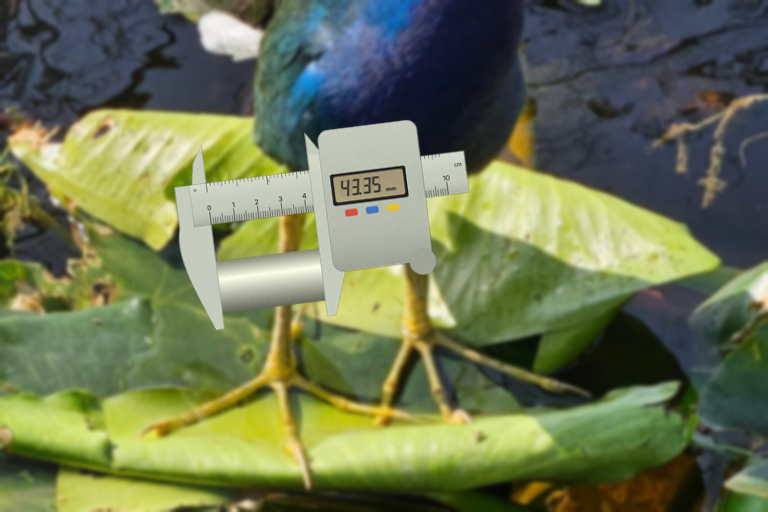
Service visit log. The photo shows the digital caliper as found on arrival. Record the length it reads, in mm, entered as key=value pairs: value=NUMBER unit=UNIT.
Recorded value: value=43.35 unit=mm
